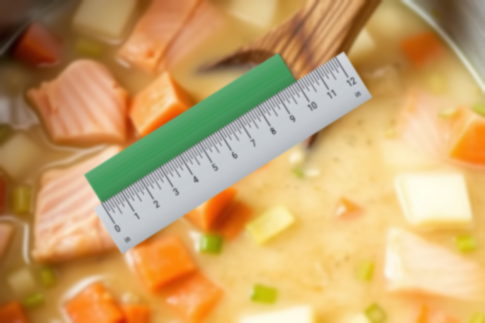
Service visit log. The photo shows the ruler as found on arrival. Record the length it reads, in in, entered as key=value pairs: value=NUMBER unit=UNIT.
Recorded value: value=10 unit=in
